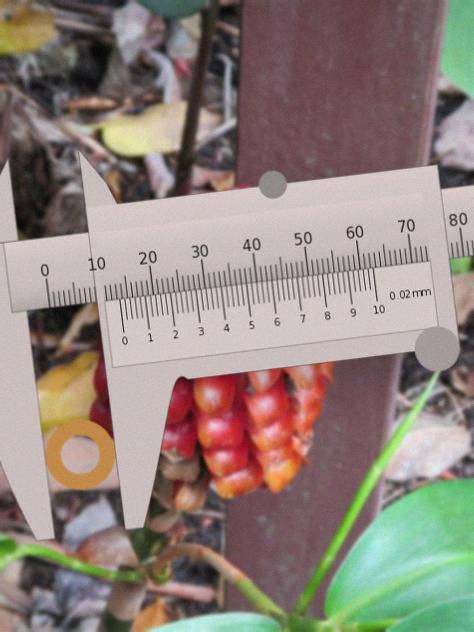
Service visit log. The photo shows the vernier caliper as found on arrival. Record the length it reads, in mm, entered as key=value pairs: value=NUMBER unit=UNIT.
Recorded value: value=13.5 unit=mm
